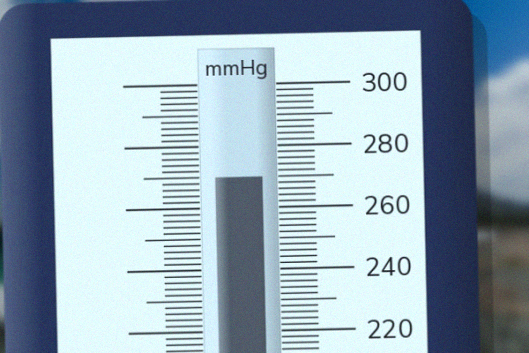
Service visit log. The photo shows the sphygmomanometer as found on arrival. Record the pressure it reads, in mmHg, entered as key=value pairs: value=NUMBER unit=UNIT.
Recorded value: value=270 unit=mmHg
